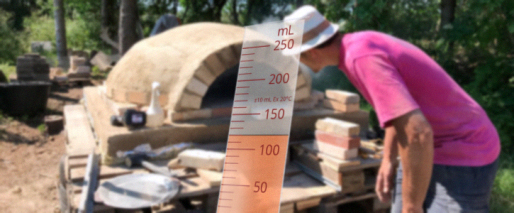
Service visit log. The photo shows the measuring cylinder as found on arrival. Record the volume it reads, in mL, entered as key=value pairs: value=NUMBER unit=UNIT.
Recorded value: value=120 unit=mL
